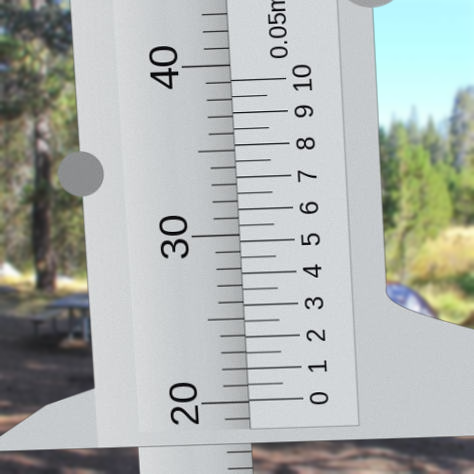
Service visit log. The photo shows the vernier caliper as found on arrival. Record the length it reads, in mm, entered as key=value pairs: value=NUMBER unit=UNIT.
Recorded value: value=20.1 unit=mm
